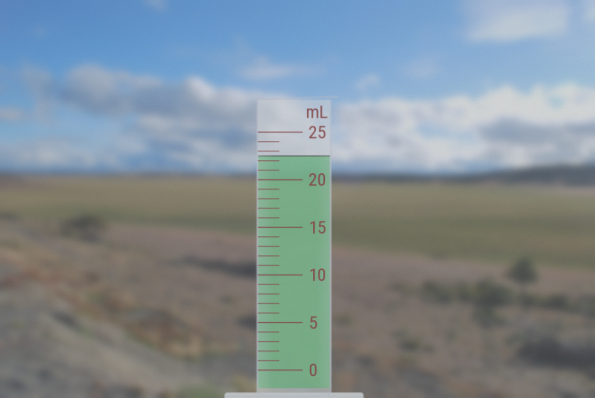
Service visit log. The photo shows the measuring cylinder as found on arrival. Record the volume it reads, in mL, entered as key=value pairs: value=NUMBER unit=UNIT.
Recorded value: value=22.5 unit=mL
